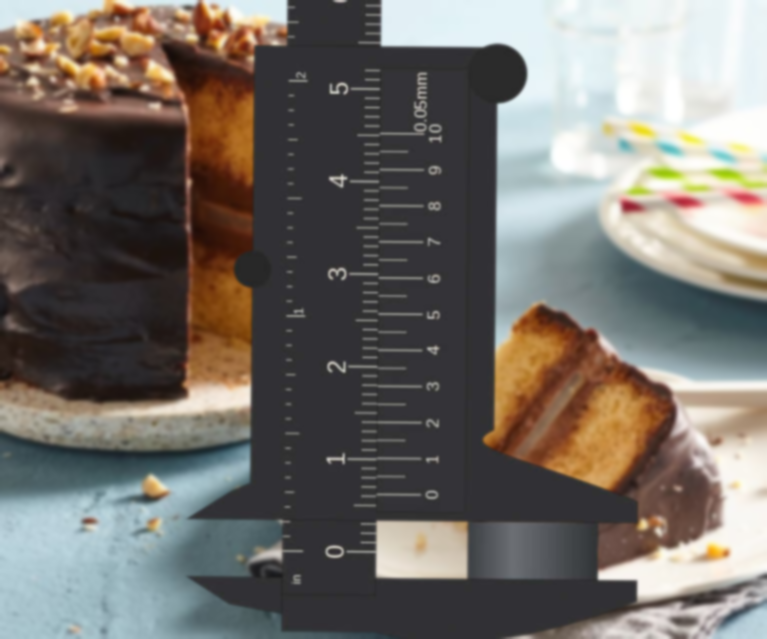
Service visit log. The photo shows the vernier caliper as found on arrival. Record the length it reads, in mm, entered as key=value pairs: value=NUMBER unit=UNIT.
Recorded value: value=6.2 unit=mm
